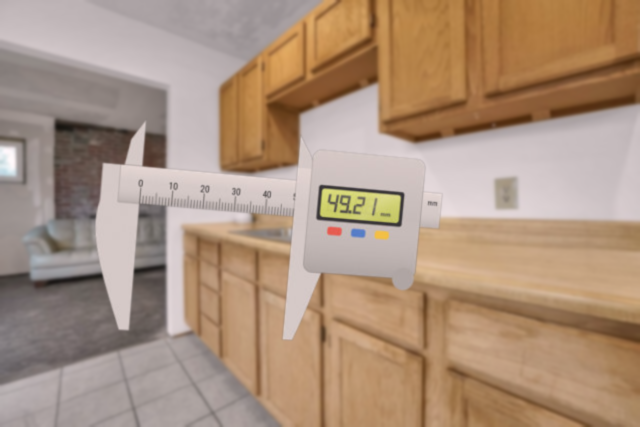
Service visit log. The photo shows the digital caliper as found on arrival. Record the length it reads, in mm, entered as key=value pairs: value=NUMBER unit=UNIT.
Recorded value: value=49.21 unit=mm
